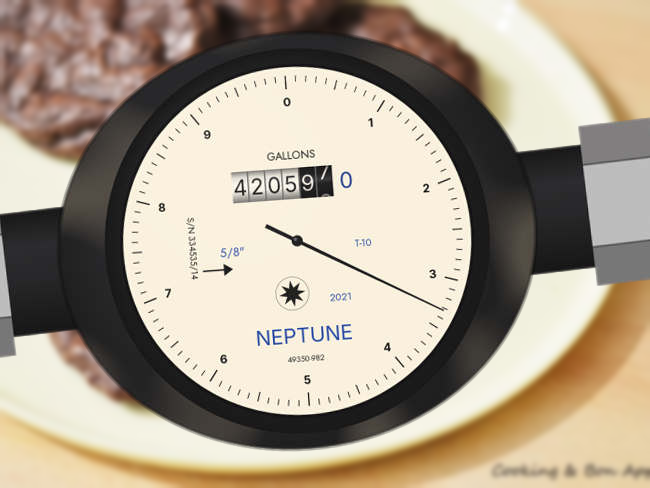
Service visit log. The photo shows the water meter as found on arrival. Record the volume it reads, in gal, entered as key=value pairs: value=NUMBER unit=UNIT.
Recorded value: value=4205973.3 unit=gal
